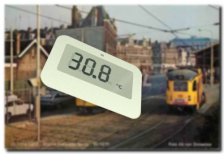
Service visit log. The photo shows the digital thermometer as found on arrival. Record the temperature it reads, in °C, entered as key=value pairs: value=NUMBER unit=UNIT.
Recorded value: value=30.8 unit=°C
